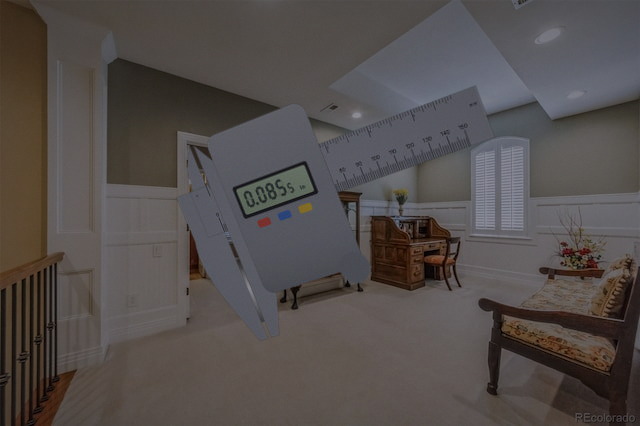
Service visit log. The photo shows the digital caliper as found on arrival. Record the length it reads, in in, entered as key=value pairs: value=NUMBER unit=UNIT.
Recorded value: value=0.0855 unit=in
